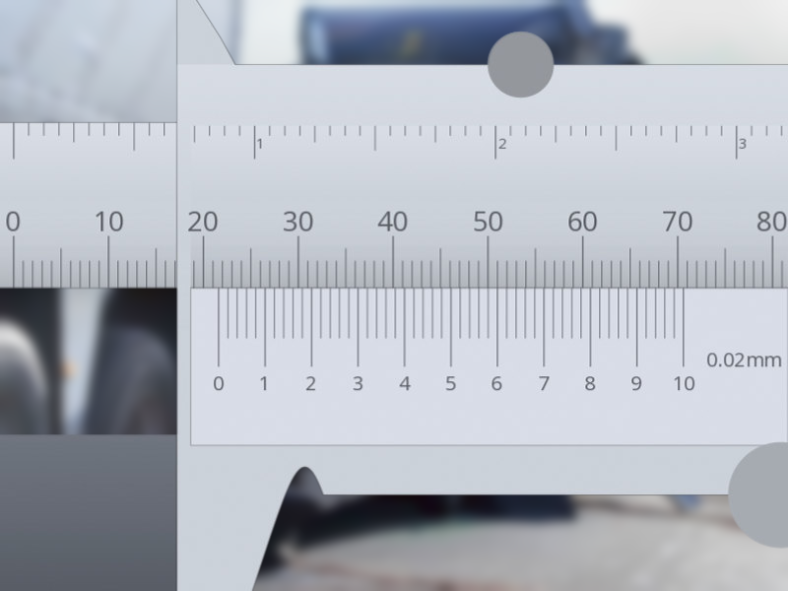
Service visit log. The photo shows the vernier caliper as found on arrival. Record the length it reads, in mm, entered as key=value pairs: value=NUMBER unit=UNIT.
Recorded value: value=21.6 unit=mm
